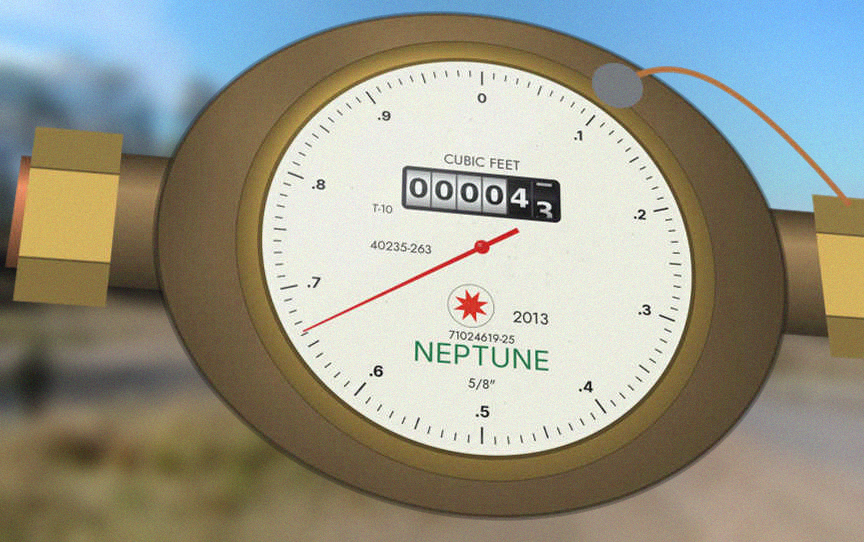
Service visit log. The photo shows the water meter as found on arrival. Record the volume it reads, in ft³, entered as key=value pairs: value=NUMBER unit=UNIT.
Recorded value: value=42.66 unit=ft³
